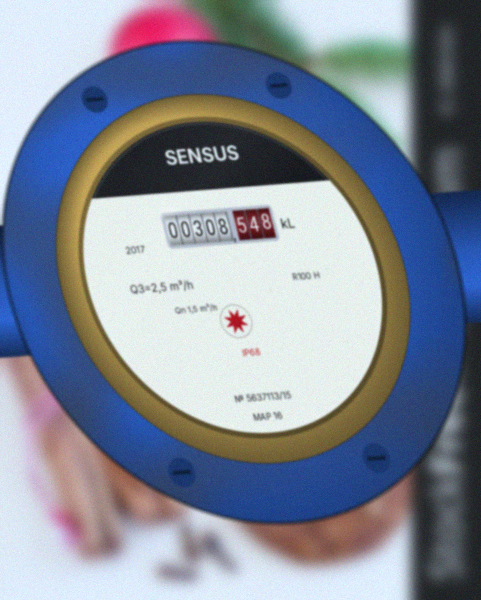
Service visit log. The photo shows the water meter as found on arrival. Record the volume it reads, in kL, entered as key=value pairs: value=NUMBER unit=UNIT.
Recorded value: value=308.548 unit=kL
